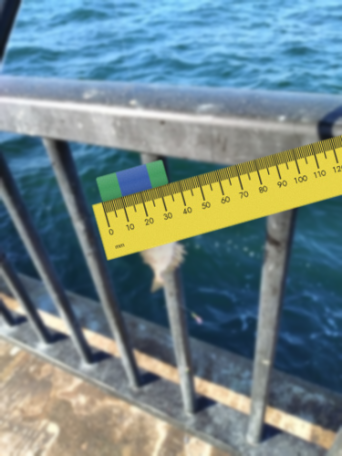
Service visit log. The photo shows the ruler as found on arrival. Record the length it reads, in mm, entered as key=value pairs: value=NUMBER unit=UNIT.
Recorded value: value=35 unit=mm
